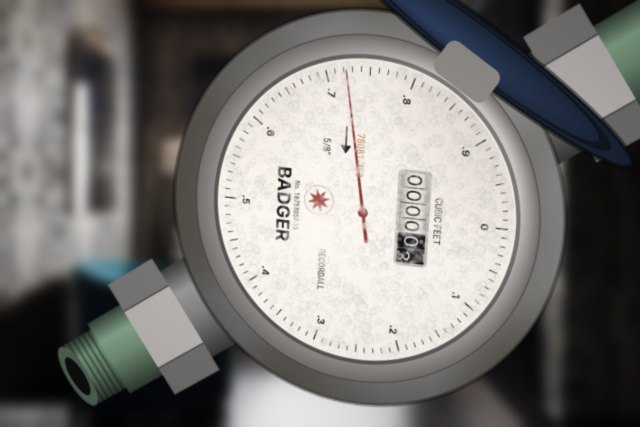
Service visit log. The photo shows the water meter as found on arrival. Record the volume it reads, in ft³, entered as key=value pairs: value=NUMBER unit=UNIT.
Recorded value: value=2.72 unit=ft³
